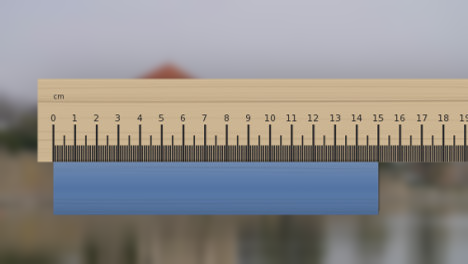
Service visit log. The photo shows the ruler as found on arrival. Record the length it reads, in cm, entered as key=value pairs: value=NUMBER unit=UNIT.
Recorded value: value=15 unit=cm
